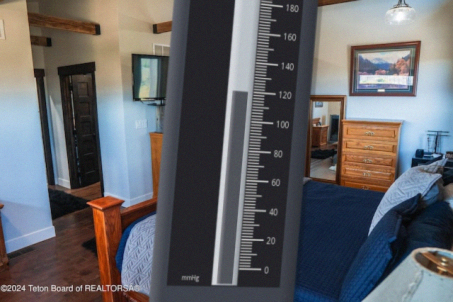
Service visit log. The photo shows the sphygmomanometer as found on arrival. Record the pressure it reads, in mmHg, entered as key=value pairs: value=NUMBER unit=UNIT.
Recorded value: value=120 unit=mmHg
